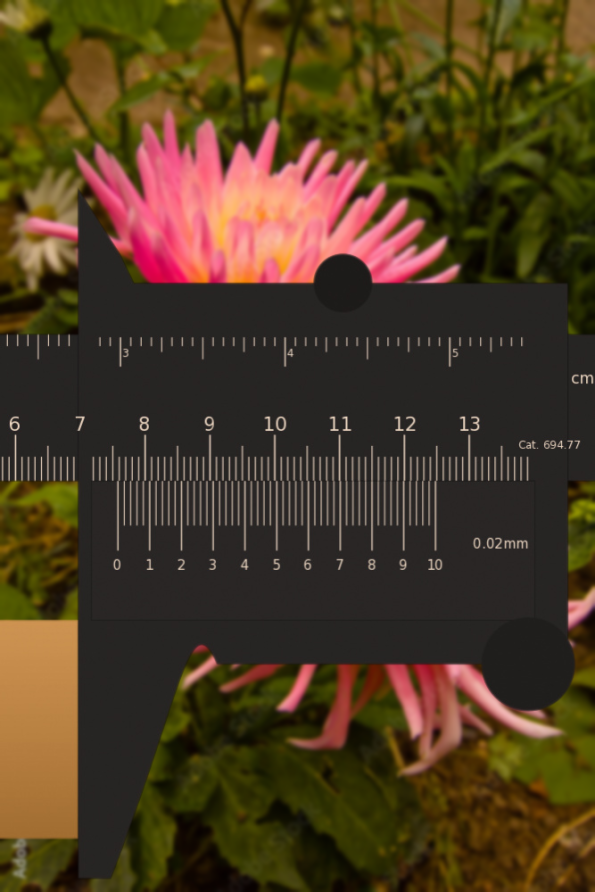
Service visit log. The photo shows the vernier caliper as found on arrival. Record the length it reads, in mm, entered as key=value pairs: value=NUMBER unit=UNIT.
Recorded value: value=75.8 unit=mm
